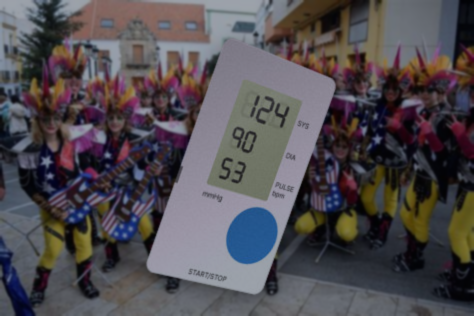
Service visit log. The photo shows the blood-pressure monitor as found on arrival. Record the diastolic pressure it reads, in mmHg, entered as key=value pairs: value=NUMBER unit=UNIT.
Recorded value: value=90 unit=mmHg
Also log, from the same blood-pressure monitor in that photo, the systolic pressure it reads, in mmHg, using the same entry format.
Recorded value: value=124 unit=mmHg
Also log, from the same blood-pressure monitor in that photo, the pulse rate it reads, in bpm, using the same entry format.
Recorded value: value=53 unit=bpm
